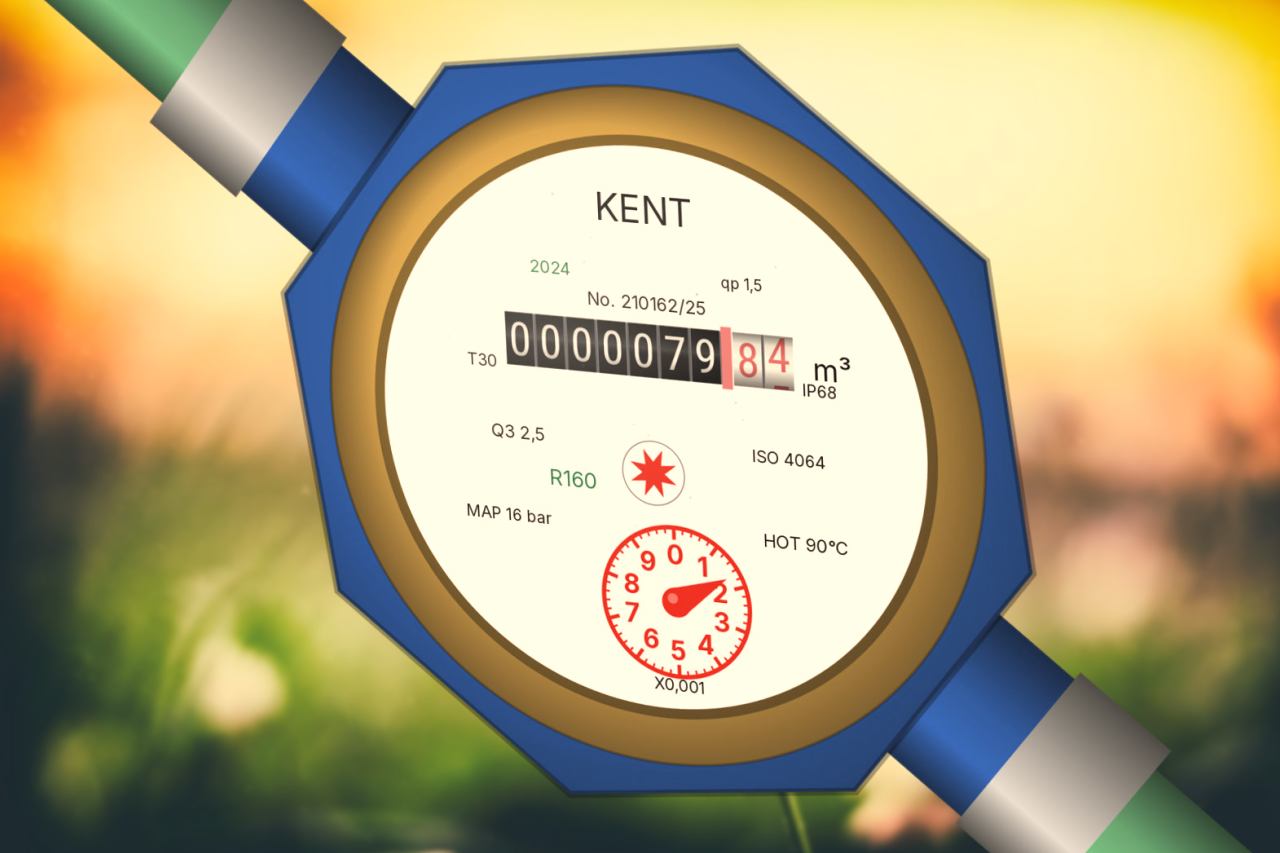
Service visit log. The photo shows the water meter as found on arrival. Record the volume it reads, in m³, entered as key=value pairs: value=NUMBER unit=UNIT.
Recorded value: value=79.841 unit=m³
